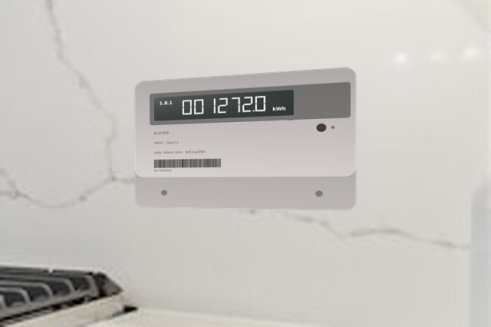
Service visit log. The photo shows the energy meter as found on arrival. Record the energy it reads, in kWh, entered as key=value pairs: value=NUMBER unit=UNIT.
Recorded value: value=1272.0 unit=kWh
